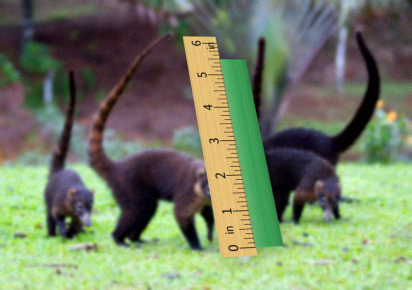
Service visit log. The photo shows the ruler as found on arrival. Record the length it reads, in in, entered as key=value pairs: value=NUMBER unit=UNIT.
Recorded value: value=5.5 unit=in
